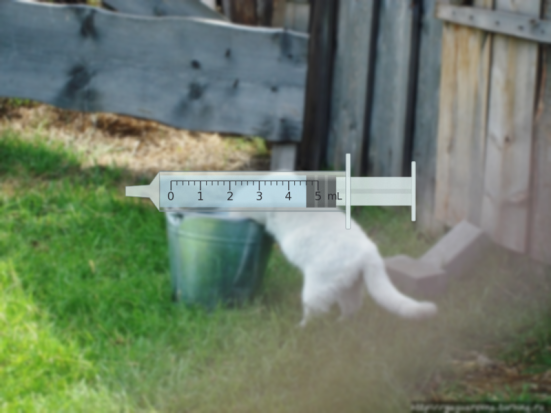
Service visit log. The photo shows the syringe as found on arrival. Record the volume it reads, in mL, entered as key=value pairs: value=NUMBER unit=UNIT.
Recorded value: value=4.6 unit=mL
